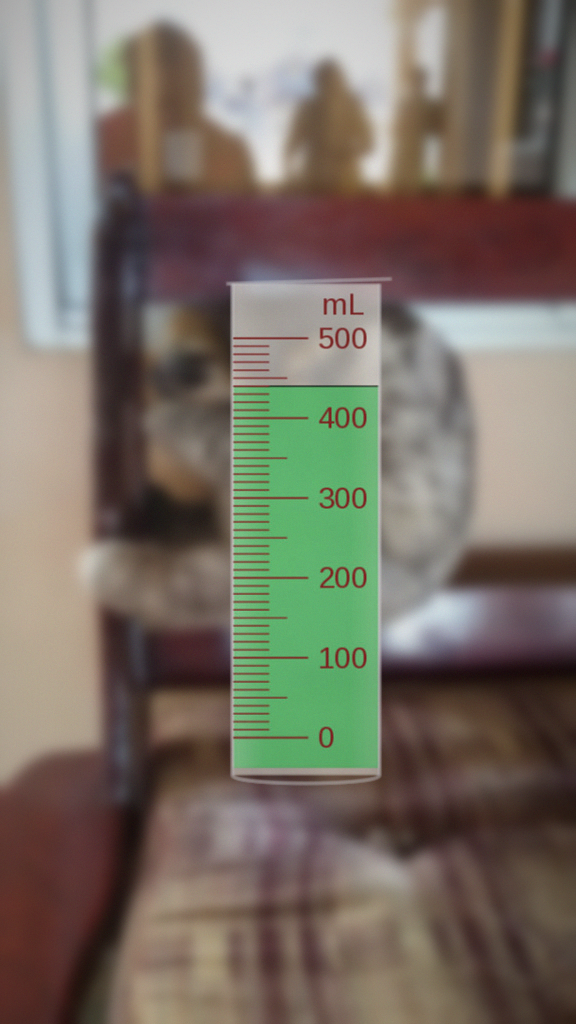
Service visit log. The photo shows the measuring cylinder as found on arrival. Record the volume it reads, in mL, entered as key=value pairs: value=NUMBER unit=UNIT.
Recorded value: value=440 unit=mL
